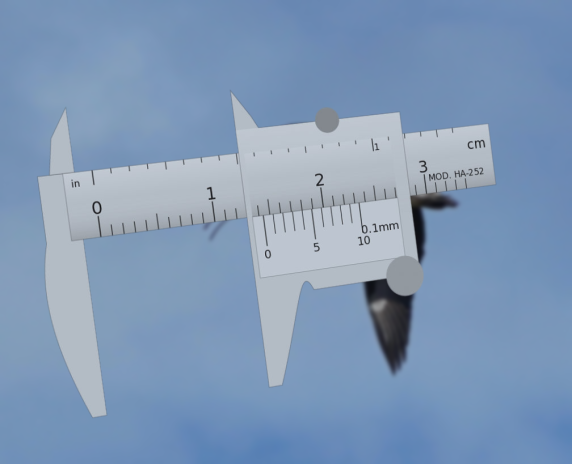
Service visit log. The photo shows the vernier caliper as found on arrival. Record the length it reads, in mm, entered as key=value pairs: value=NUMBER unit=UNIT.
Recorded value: value=14.4 unit=mm
